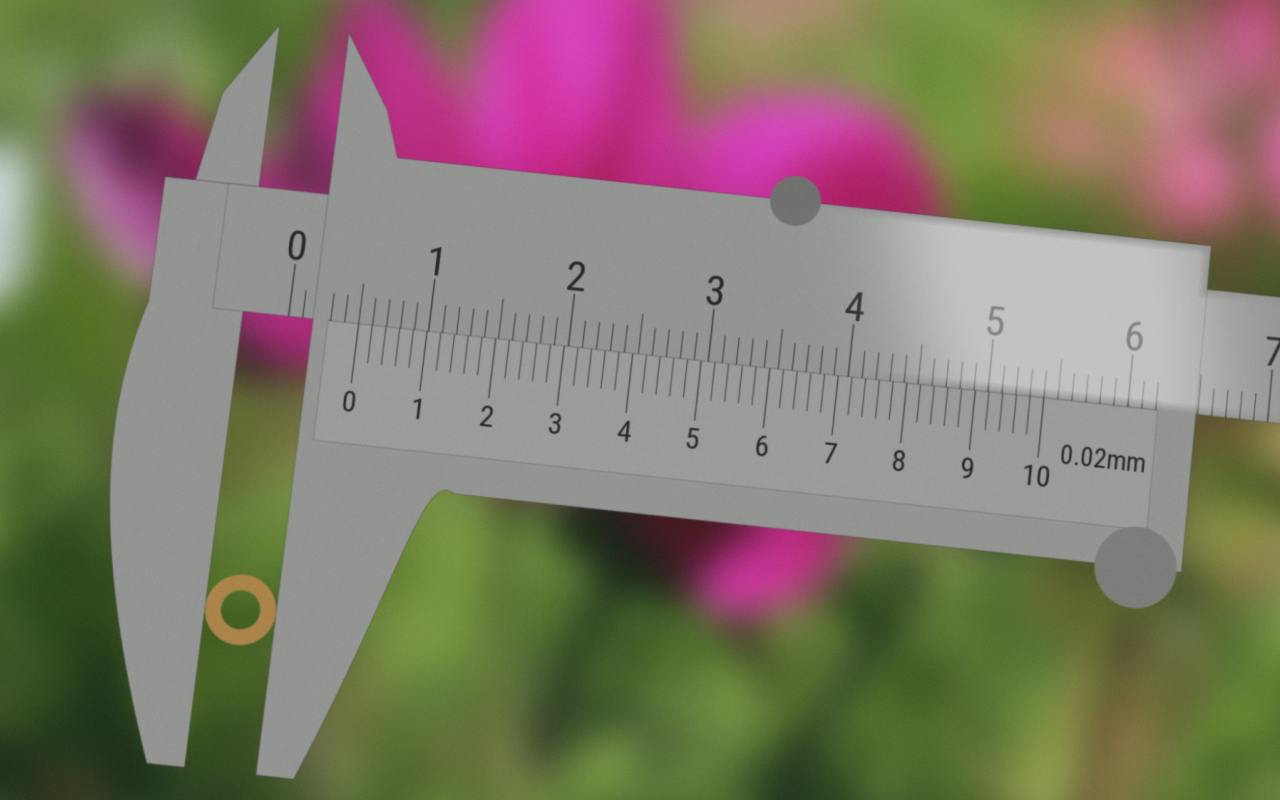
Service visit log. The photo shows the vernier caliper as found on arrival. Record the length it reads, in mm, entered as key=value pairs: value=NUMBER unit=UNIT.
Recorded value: value=5.0 unit=mm
